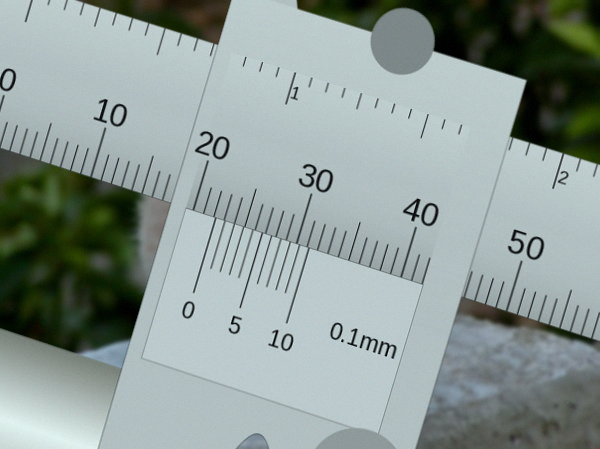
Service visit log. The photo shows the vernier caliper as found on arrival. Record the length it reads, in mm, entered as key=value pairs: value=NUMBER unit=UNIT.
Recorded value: value=22.2 unit=mm
